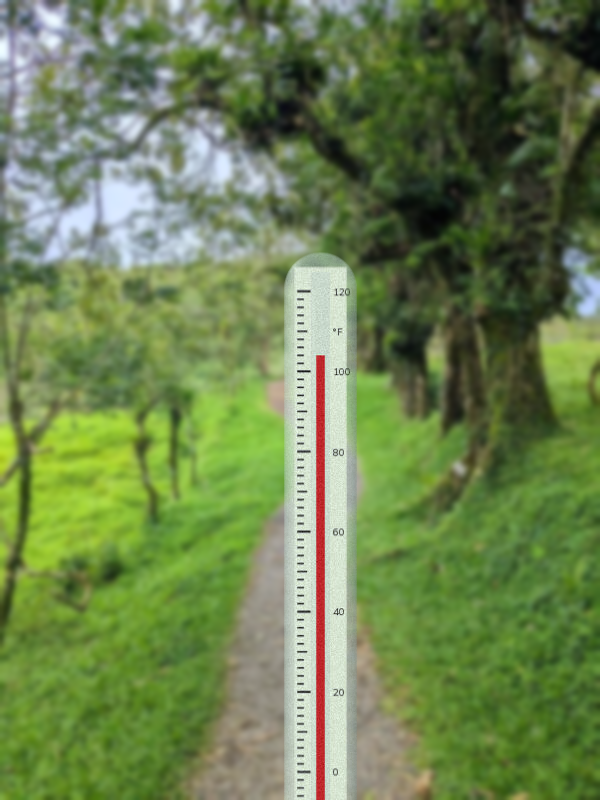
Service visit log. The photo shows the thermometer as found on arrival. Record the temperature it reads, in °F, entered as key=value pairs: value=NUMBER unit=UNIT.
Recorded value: value=104 unit=°F
